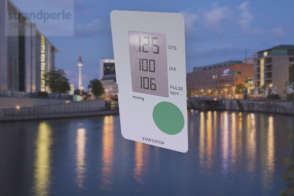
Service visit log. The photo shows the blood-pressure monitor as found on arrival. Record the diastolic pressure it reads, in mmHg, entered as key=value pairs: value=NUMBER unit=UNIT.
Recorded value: value=100 unit=mmHg
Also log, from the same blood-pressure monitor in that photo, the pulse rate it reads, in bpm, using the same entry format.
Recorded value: value=106 unit=bpm
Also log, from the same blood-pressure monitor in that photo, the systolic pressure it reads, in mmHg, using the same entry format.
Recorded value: value=125 unit=mmHg
